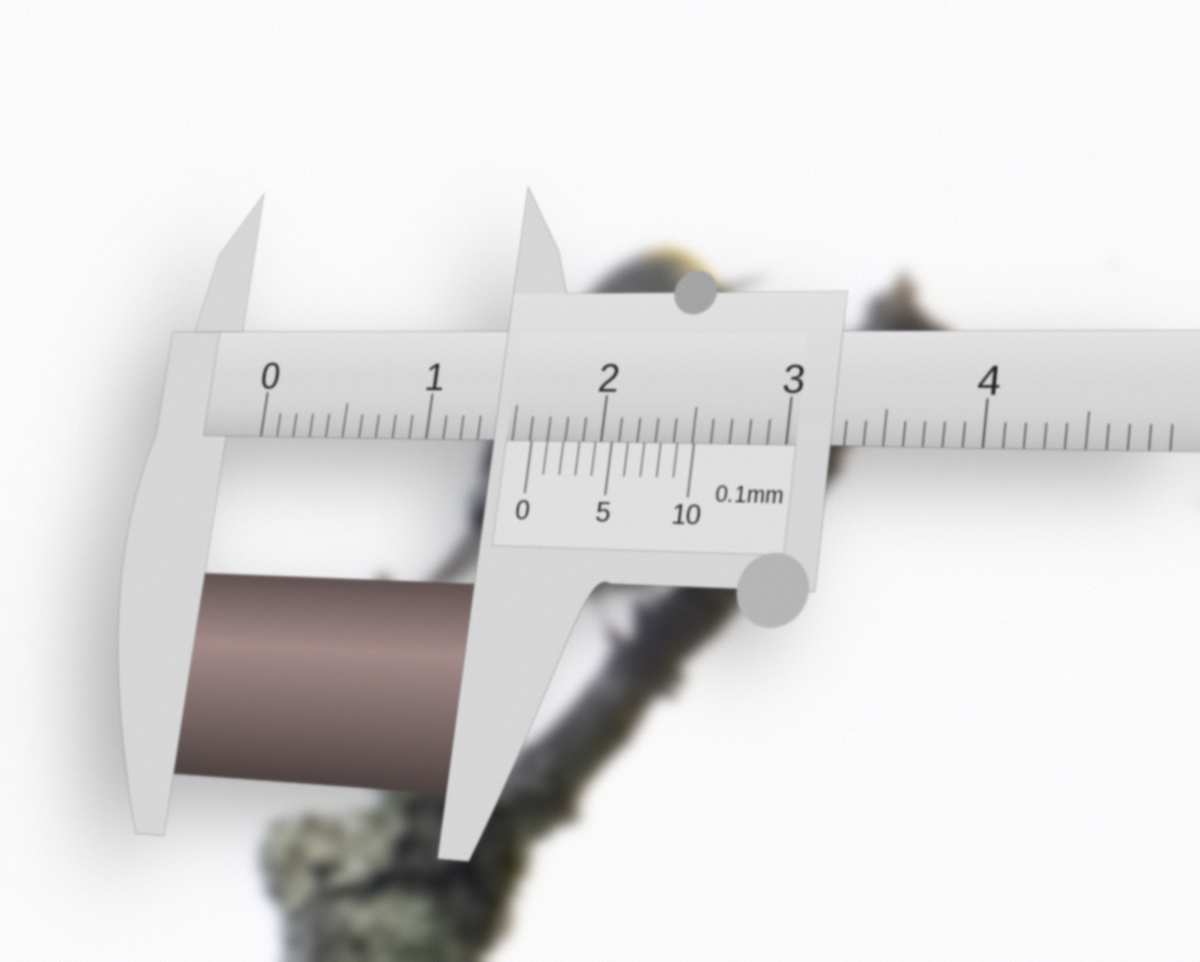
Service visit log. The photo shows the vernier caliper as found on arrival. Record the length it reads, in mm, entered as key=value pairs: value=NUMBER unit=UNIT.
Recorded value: value=16.1 unit=mm
